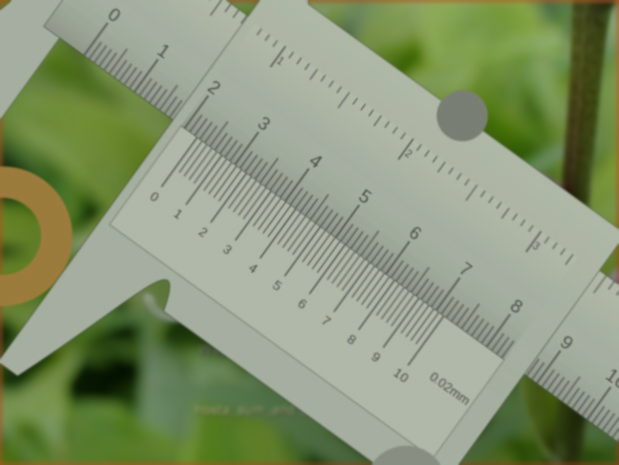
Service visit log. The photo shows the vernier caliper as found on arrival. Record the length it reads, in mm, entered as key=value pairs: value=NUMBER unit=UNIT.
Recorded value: value=22.5 unit=mm
